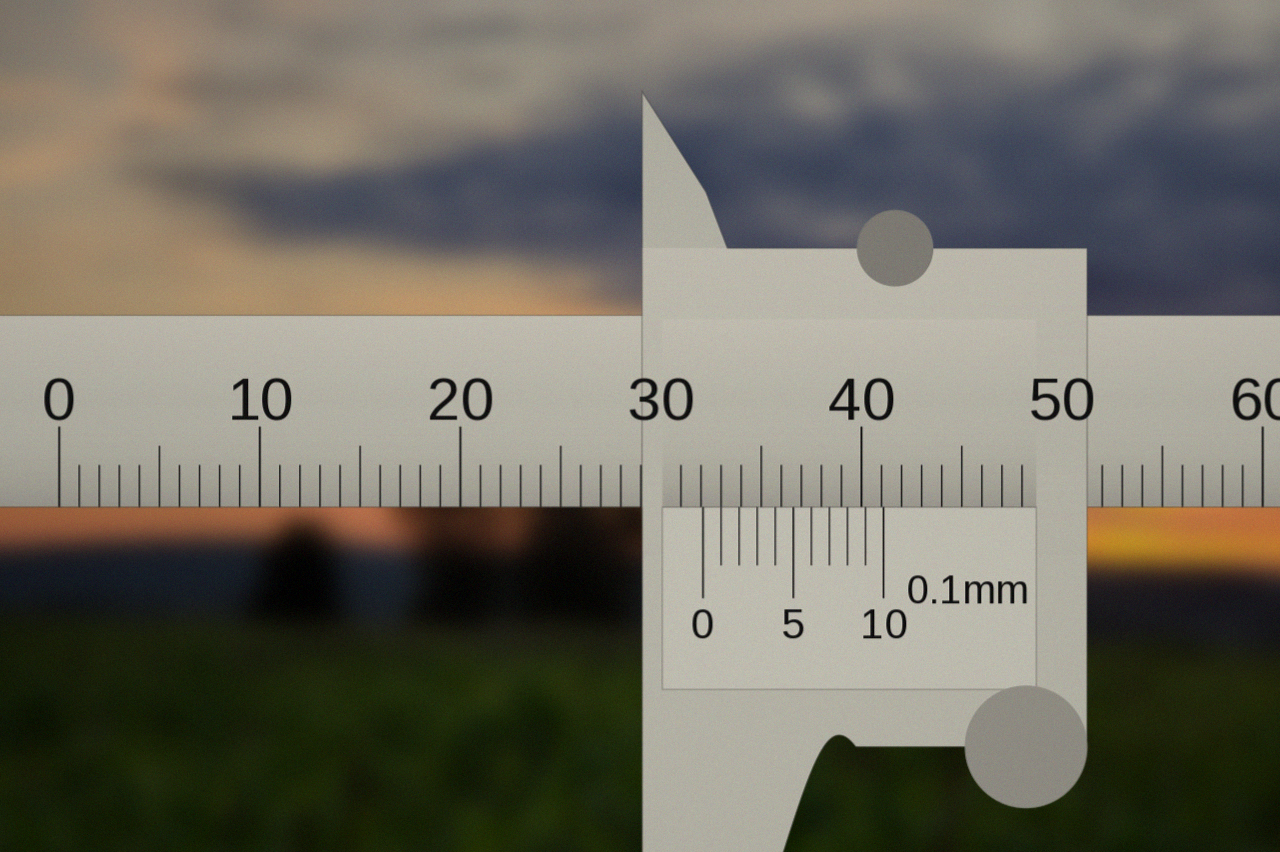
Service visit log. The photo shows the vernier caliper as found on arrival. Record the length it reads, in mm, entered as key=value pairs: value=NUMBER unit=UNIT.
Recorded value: value=32.1 unit=mm
